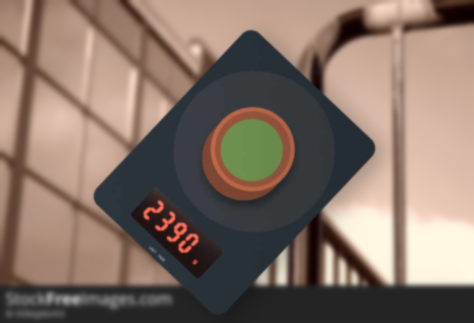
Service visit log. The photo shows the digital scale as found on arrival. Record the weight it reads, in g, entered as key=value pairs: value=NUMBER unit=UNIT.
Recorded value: value=2390 unit=g
